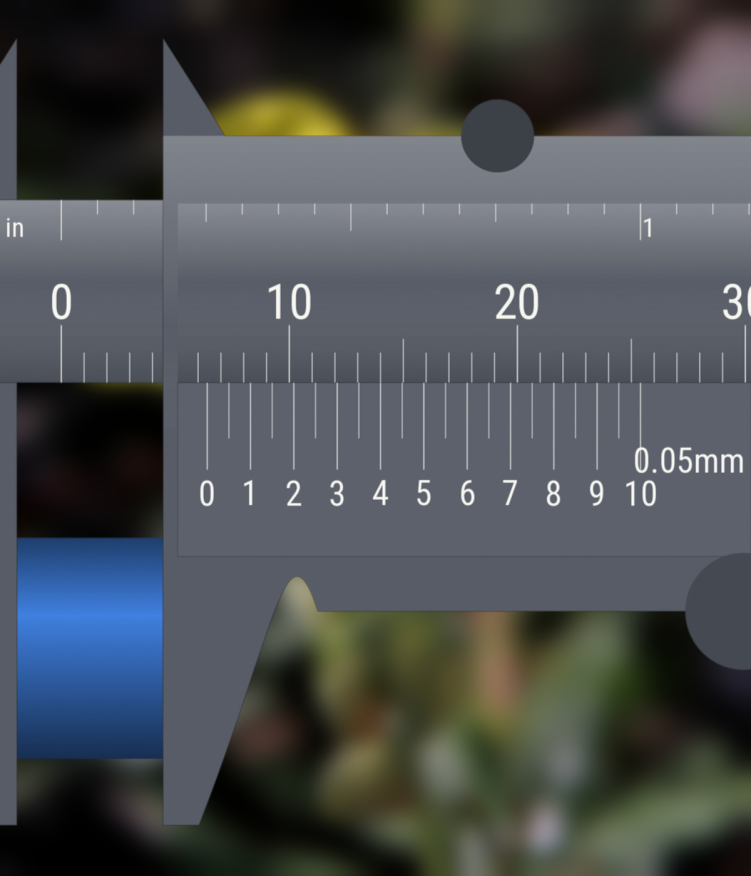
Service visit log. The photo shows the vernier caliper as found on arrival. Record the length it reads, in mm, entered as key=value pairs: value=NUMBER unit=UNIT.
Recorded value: value=6.40 unit=mm
